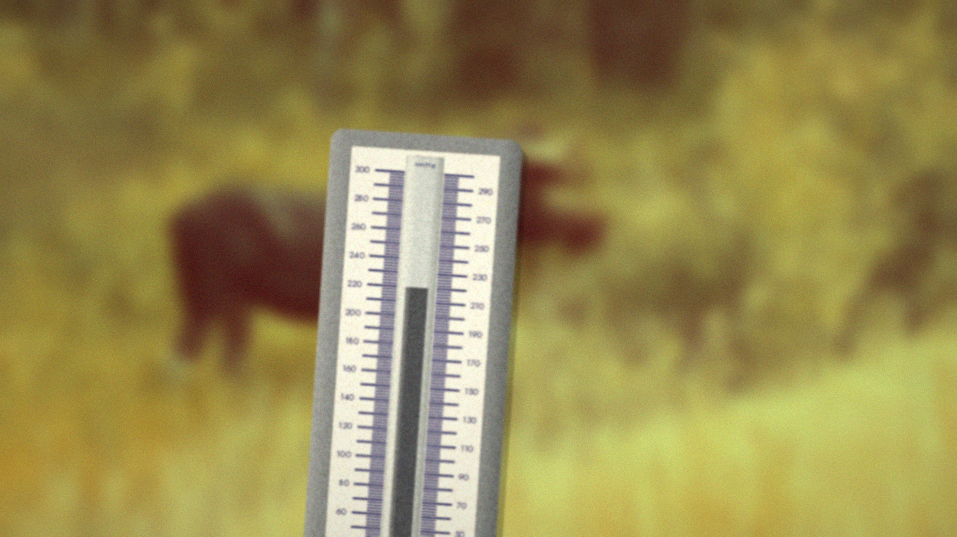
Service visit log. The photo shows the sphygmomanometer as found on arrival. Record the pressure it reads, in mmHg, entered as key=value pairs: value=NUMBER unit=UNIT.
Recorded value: value=220 unit=mmHg
